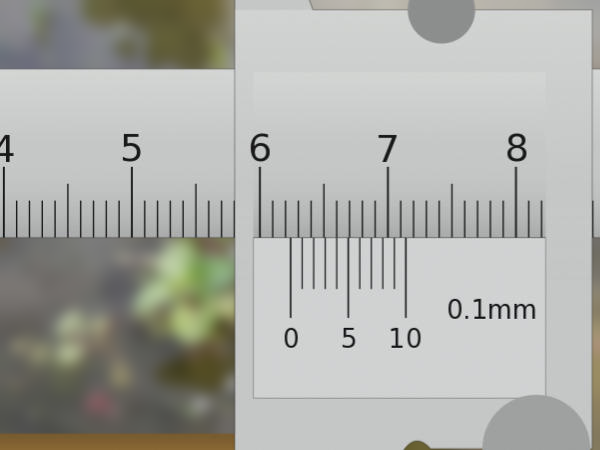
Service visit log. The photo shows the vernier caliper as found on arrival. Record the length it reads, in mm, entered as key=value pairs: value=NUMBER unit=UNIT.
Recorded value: value=62.4 unit=mm
